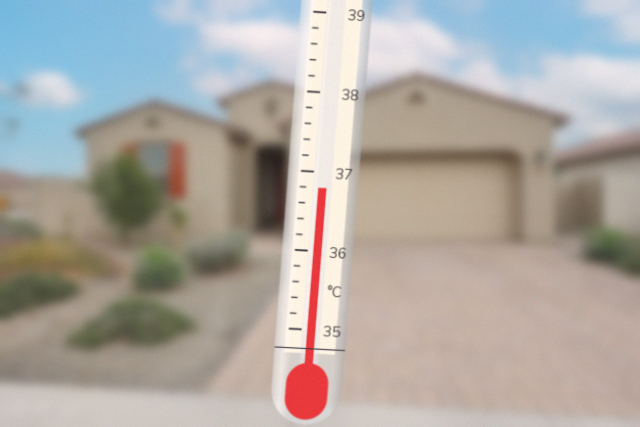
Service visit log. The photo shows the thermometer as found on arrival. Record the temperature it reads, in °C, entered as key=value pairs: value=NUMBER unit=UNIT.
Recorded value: value=36.8 unit=°C
